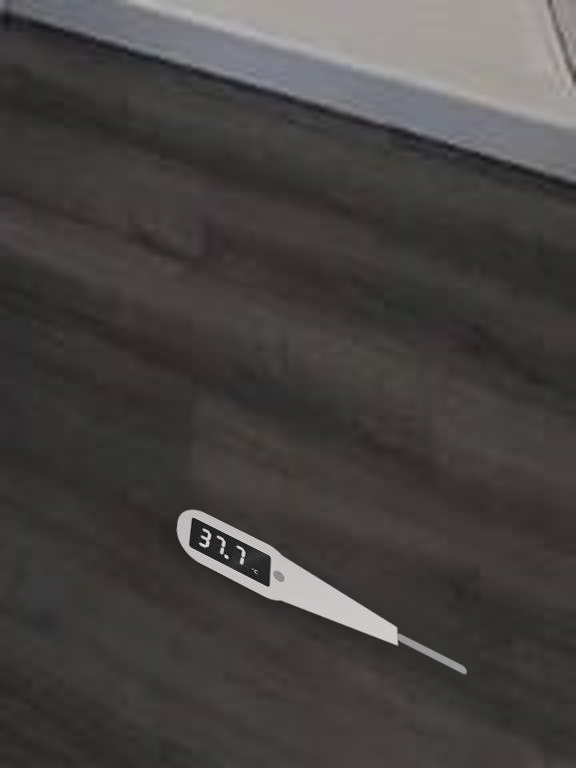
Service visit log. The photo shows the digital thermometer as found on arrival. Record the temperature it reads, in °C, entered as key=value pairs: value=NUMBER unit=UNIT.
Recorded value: value=37.7 unit=°C
